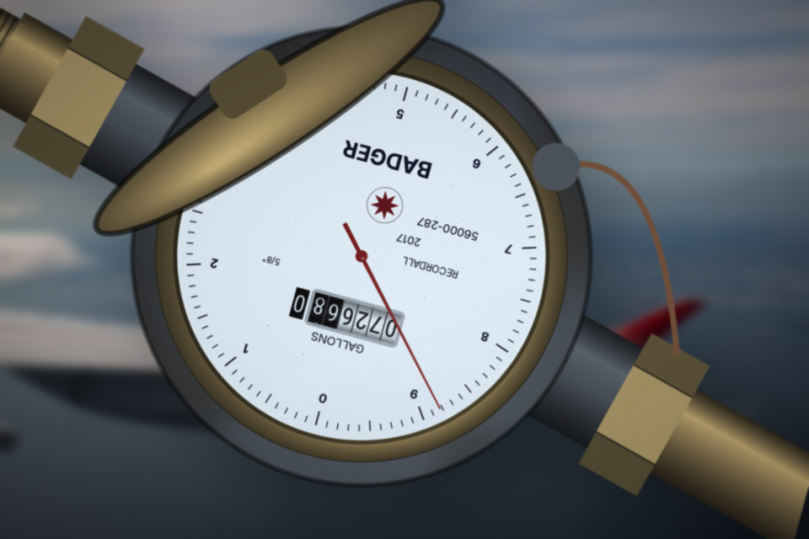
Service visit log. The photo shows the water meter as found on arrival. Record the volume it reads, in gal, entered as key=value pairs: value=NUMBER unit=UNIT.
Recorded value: value=726678.8 unit=gal
